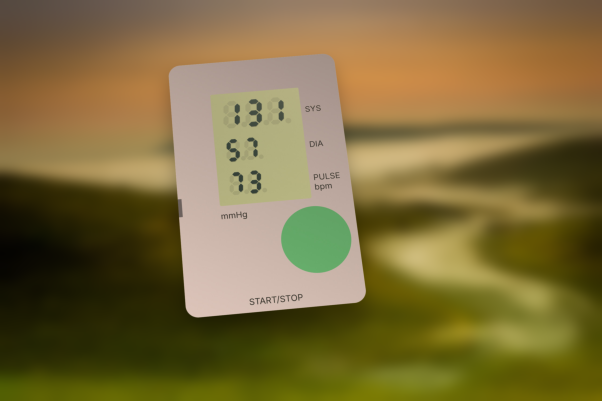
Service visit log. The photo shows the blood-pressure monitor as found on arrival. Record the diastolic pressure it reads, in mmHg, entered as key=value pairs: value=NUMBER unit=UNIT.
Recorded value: value=57 unit=mmHg
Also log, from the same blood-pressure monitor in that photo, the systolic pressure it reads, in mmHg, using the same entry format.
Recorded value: value=131 unit=mmHg
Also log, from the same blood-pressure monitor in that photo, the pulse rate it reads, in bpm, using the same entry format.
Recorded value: value=73 unit=bpm
